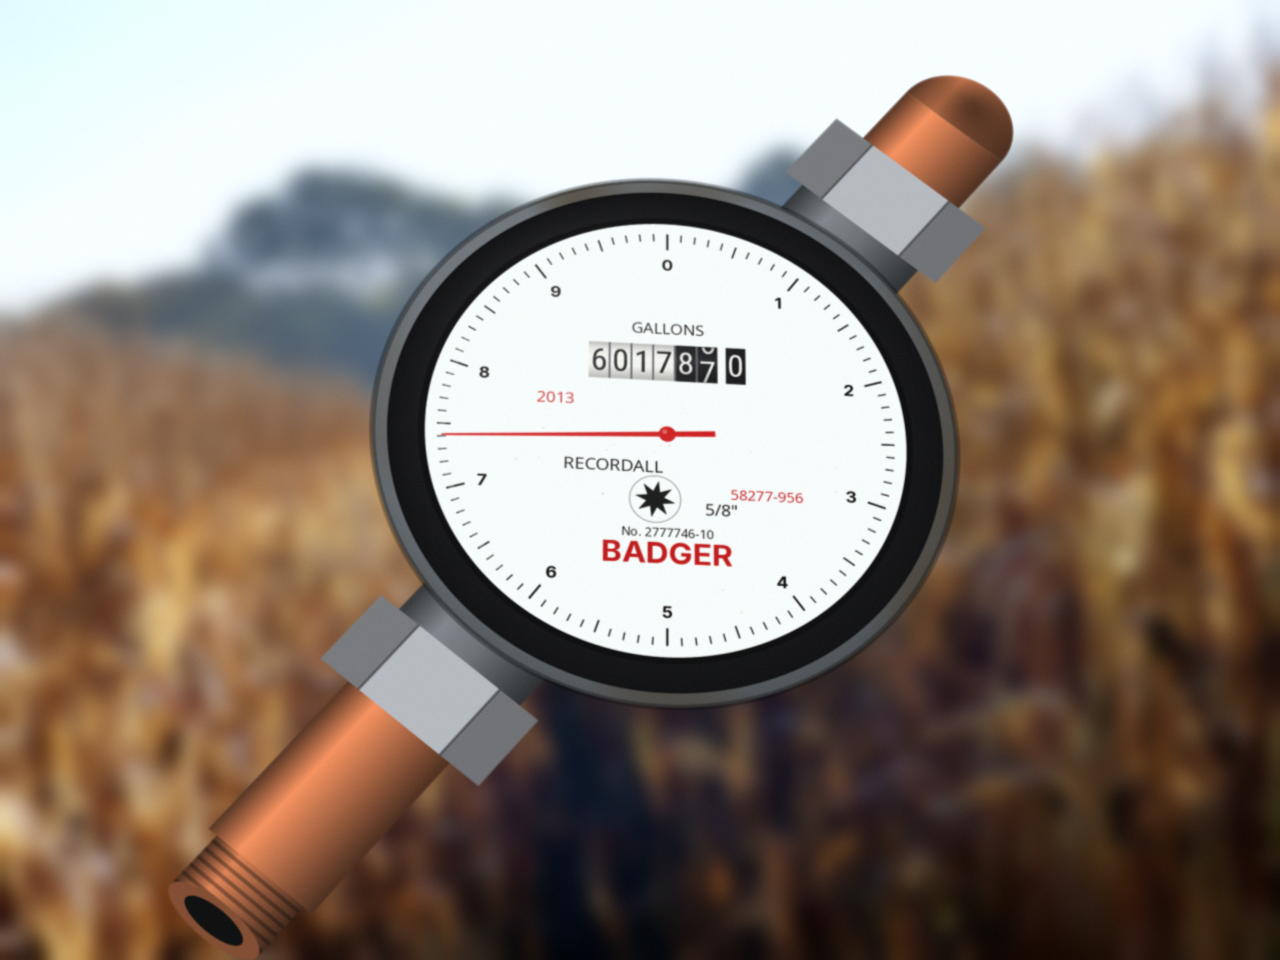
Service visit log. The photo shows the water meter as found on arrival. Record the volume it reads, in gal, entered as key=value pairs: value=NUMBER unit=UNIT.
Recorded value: value=6017867.4 unit=gal
